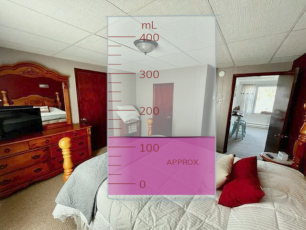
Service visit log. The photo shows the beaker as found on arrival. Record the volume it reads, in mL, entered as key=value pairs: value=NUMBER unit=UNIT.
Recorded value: value=125 unit=mL
